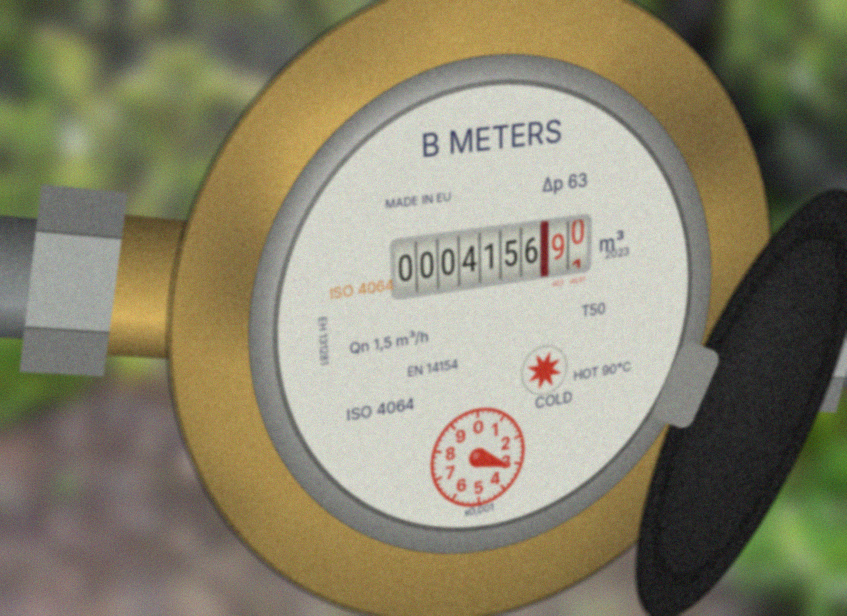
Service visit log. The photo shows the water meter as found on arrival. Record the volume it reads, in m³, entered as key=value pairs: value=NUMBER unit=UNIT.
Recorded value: value=4156.903 unit=m³
